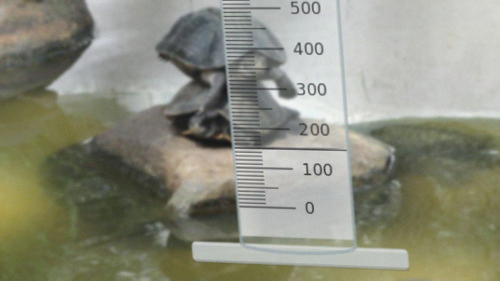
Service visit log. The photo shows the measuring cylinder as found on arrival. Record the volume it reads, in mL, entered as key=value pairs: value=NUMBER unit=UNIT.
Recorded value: value=150 unit=mL
